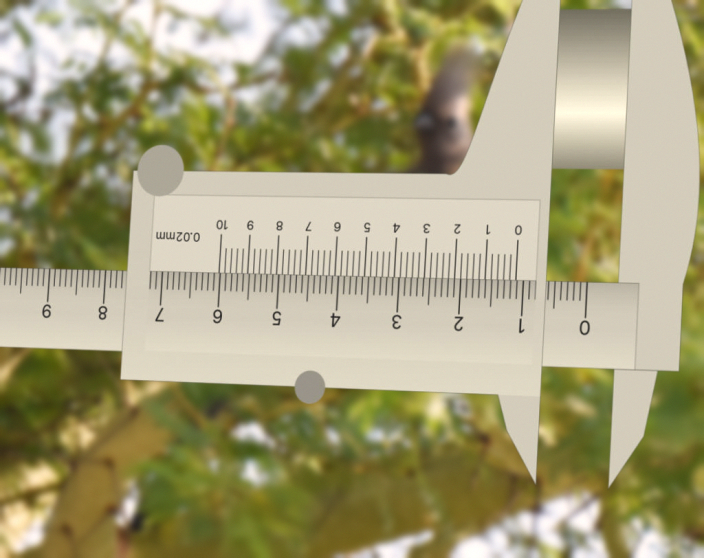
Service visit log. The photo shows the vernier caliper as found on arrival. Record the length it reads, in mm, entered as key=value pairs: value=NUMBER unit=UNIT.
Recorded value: value=11.2 unit=mm
